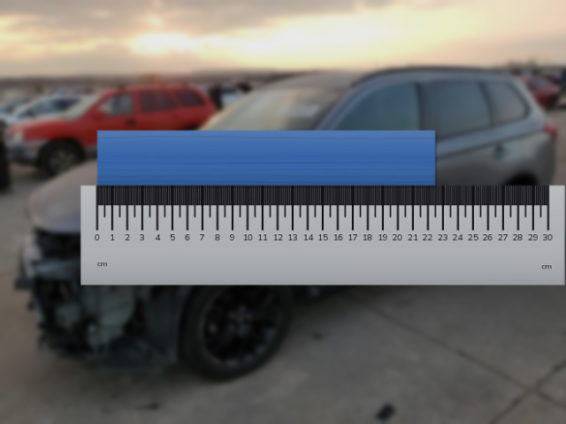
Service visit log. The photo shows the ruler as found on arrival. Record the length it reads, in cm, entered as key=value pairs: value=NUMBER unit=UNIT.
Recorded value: value=22.5 unit=cm
